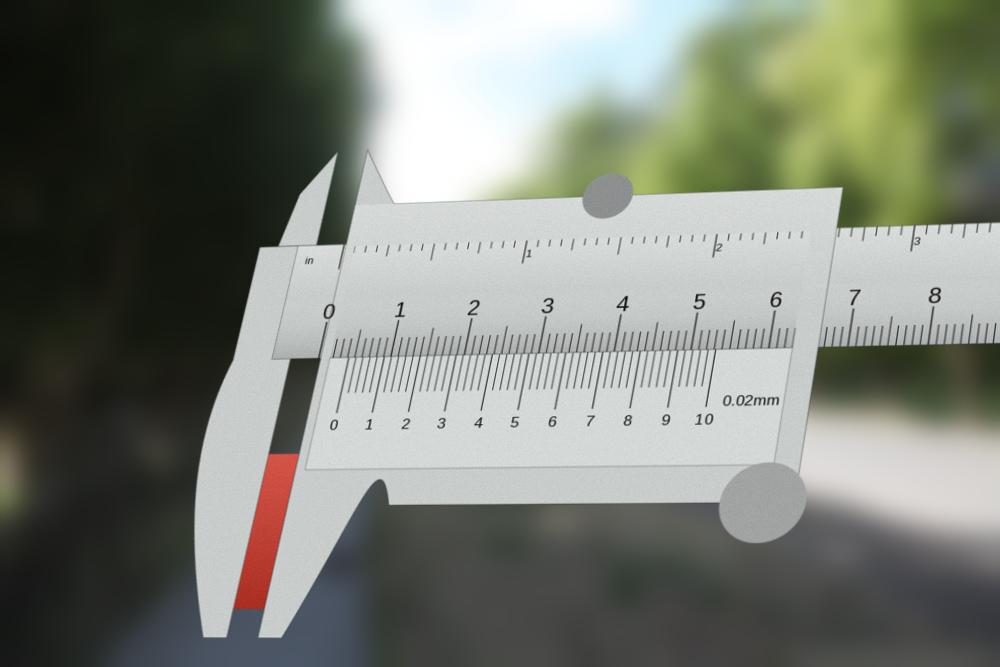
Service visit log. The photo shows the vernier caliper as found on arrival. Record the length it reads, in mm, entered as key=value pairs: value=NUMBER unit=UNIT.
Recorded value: value=4.2 unit=mm
